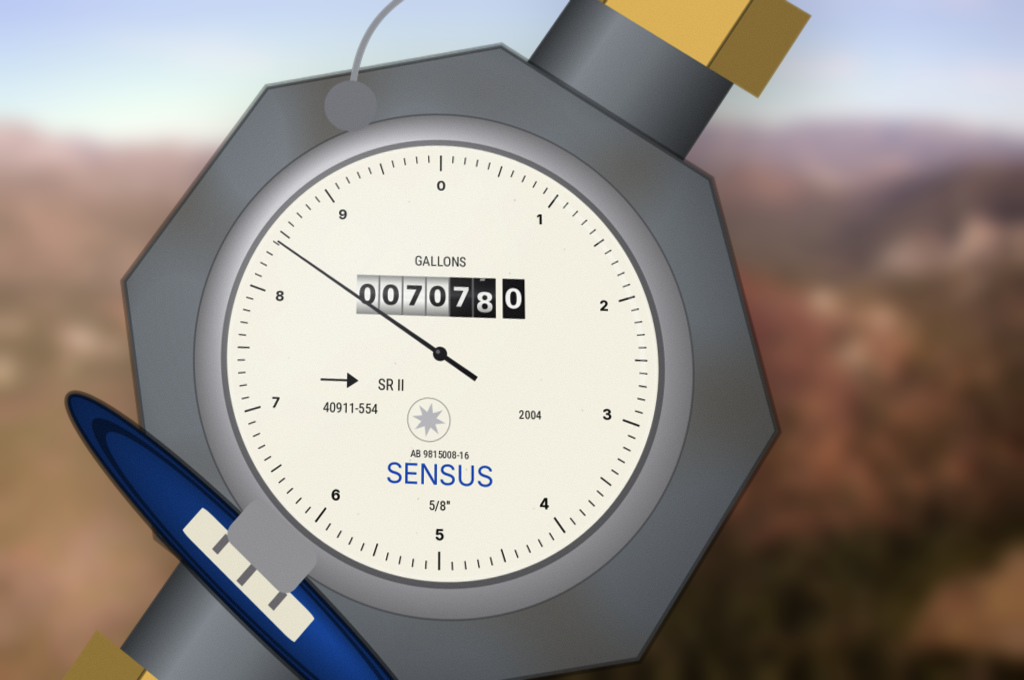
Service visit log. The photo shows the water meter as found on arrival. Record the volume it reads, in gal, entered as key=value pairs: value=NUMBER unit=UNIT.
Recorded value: value=70778.4 unit=gal
